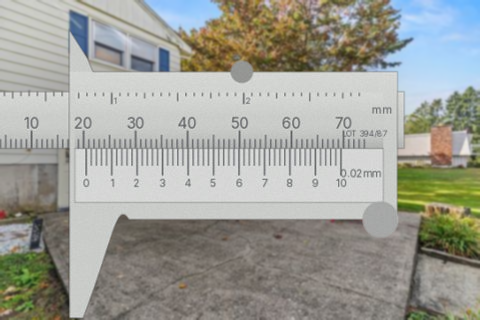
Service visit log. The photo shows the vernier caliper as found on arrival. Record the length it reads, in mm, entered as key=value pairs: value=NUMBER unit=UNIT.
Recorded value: value=20.5 unit=mm
